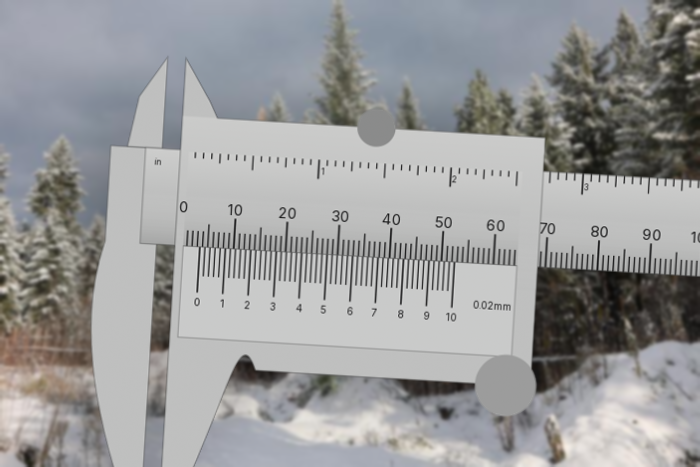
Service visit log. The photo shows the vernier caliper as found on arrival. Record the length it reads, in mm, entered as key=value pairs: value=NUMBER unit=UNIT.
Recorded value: value=3.5 unit=mm
